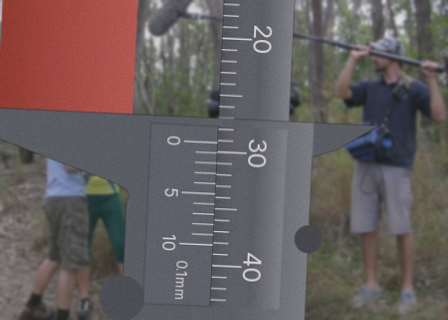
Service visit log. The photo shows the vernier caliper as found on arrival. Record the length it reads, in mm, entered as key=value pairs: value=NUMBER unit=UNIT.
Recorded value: value=29.2 unit=mm
